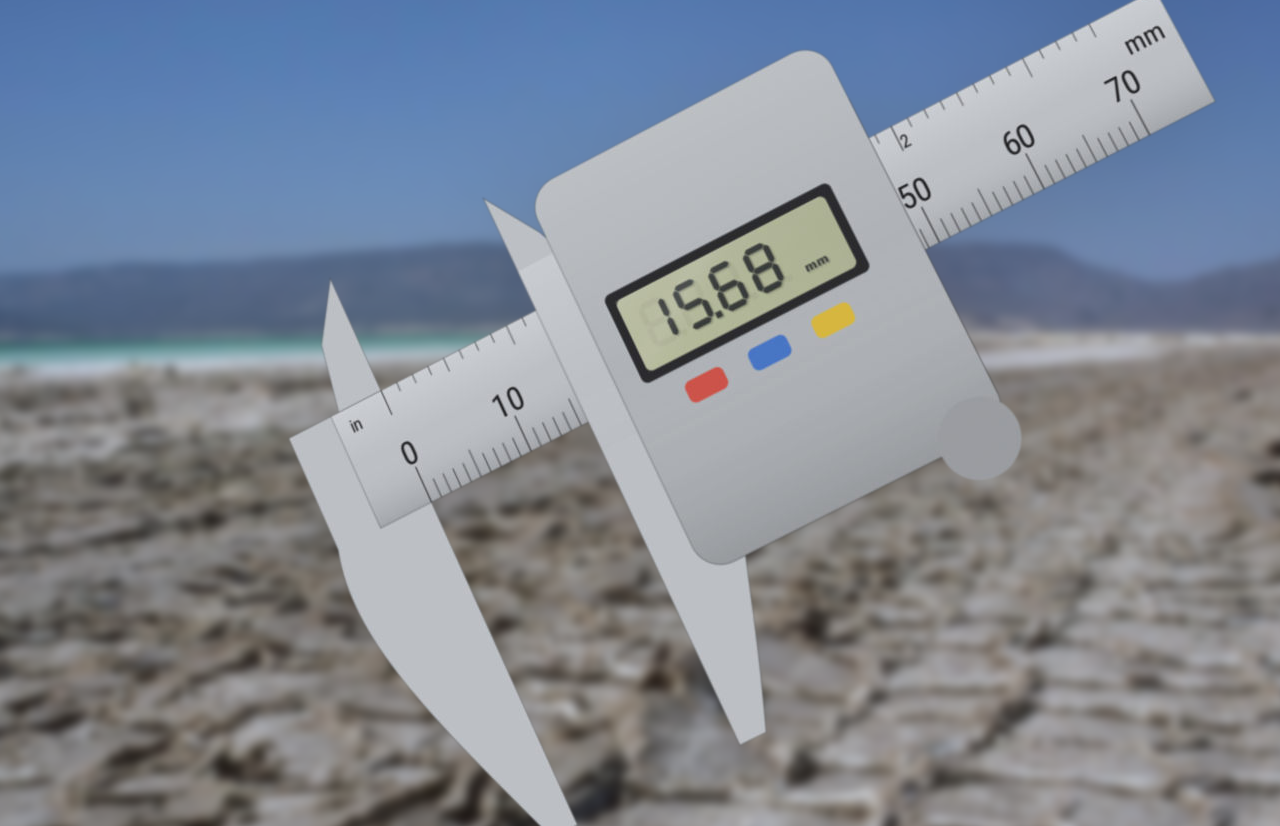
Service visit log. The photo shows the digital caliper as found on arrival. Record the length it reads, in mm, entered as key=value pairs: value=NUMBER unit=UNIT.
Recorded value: value=15.68 unit=mm
